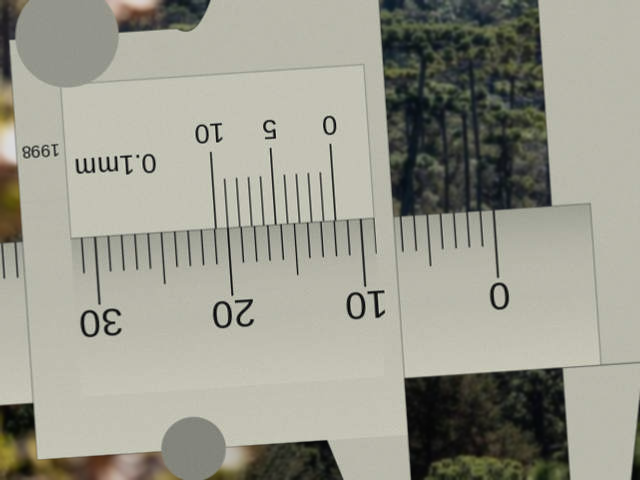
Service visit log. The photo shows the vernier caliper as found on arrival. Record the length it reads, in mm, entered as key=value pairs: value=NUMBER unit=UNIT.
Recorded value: value=11.9 unit=mm
